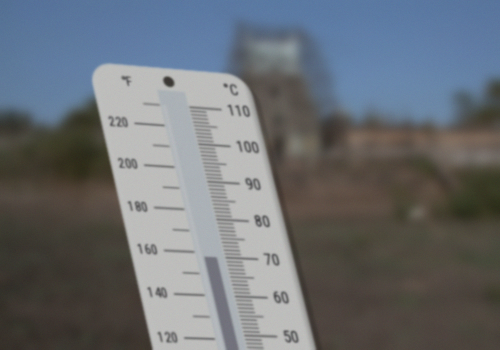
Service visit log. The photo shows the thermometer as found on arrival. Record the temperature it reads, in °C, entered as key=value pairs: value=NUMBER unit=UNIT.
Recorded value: value=70 unit=°C
